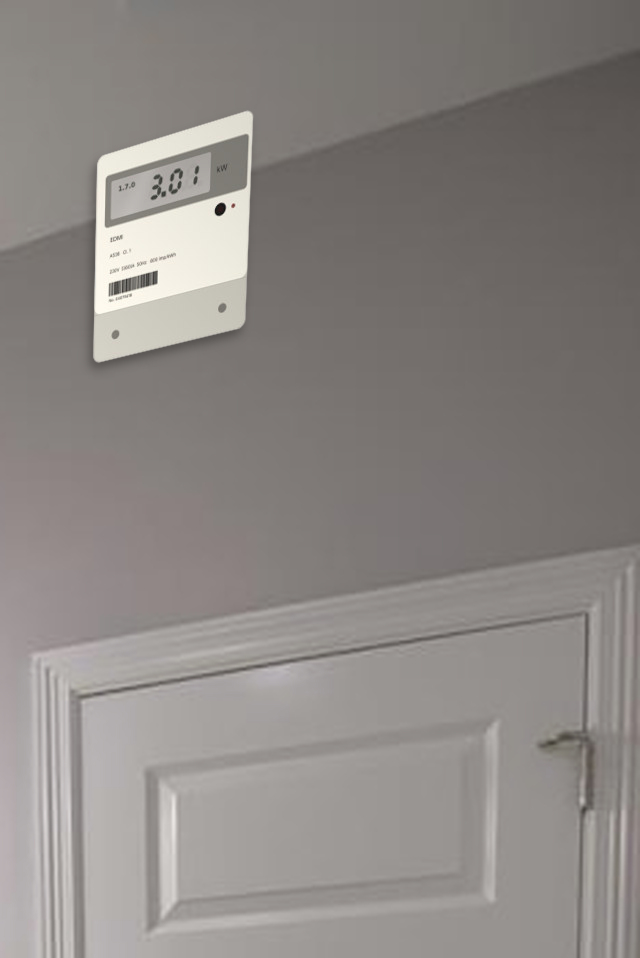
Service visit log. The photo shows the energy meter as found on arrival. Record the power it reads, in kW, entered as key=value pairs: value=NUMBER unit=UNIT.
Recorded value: value=3.01 unit=kW
